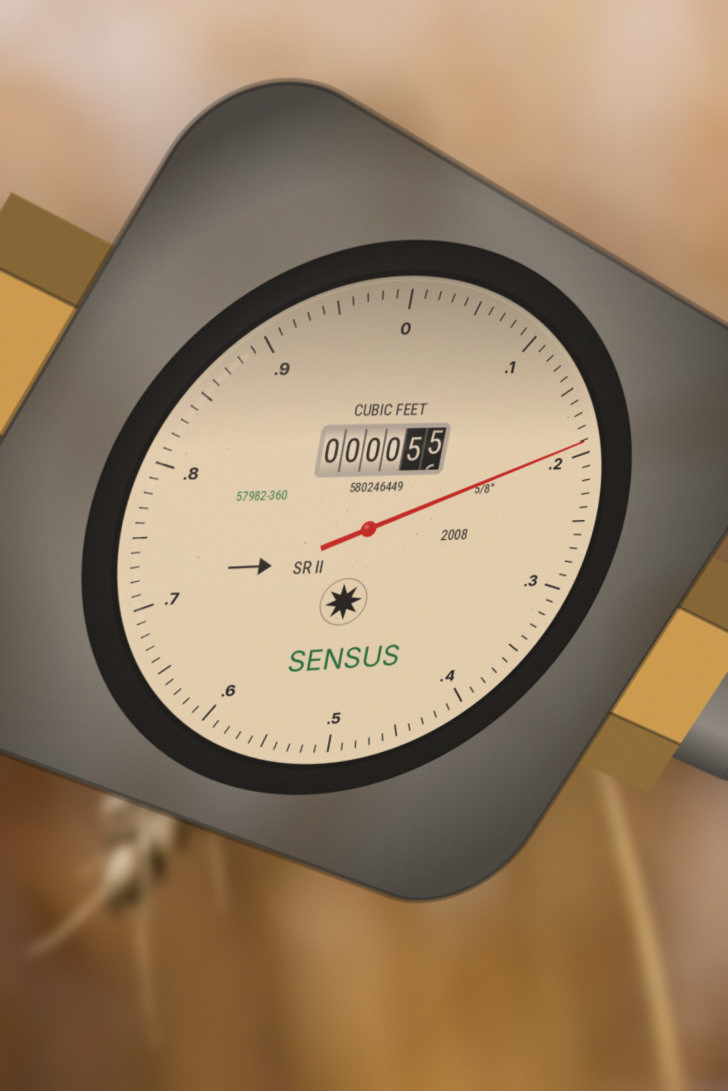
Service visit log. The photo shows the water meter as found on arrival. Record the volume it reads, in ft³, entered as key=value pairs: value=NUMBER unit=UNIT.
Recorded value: value=55.19 unit=ft³
